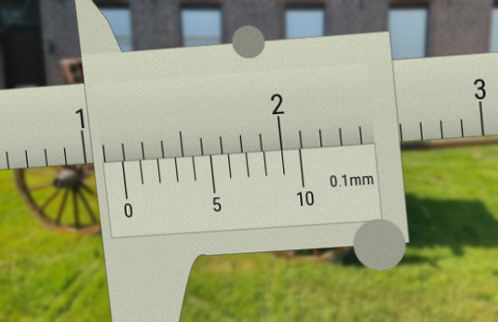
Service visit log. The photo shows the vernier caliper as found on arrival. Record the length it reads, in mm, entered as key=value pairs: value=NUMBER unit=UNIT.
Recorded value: value=11.9 unit=mm
